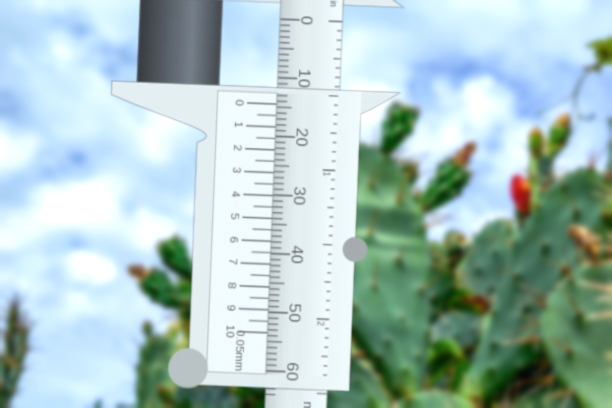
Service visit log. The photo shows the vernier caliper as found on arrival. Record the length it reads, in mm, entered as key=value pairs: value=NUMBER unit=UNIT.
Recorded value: value=14.5 unit=mm
